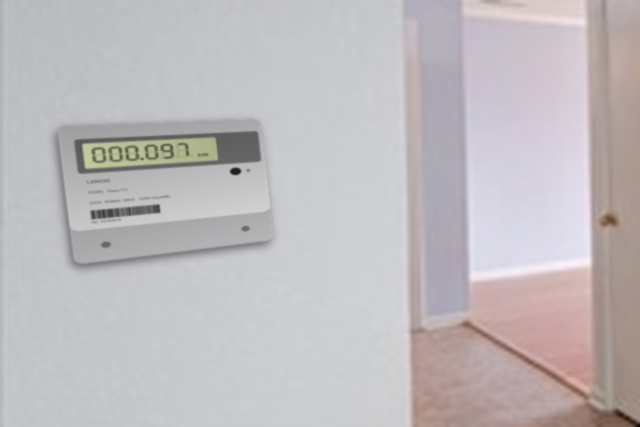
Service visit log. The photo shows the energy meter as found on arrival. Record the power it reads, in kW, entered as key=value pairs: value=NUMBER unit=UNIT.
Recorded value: value=0.097 unit=kW
